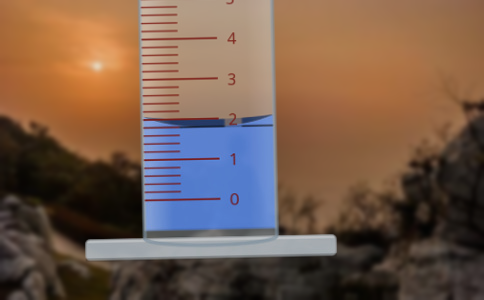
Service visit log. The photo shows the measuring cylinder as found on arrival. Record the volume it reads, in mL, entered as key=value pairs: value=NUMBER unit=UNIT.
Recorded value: value=1.8 unit=mL
